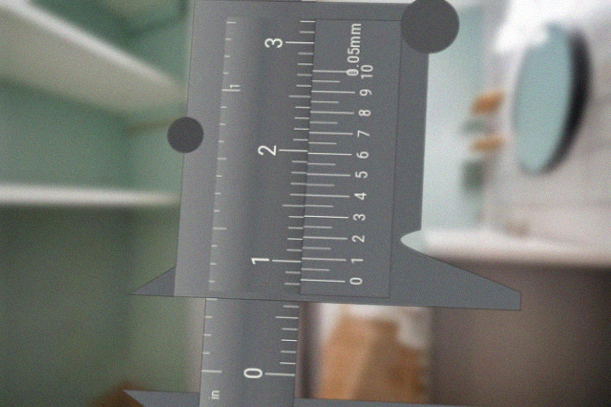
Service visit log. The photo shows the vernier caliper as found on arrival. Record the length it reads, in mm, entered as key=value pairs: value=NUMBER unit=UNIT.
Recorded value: value=8.4 unit=mm
